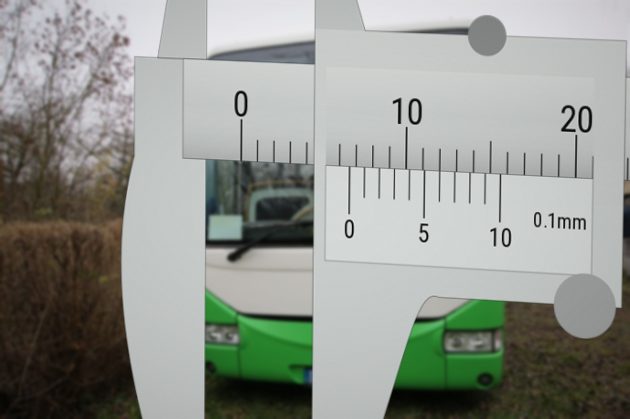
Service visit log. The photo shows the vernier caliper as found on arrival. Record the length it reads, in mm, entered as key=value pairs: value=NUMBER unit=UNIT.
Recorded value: value=6.6 unit=mm
